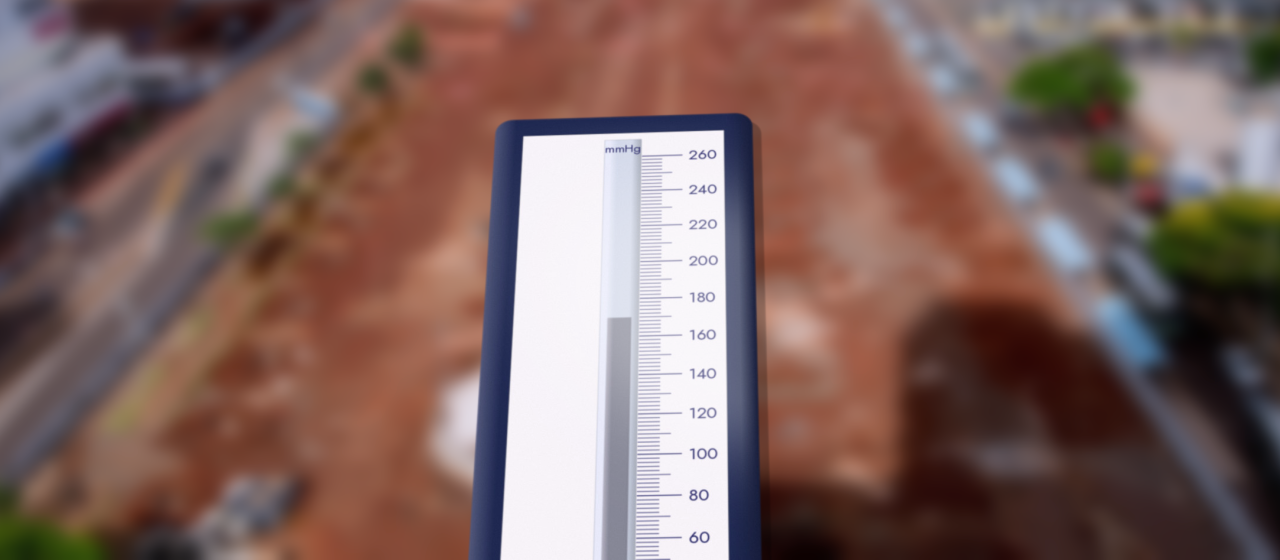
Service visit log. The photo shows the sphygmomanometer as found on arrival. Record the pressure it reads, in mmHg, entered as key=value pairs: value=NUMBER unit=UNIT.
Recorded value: value=170 unit=mmHg
